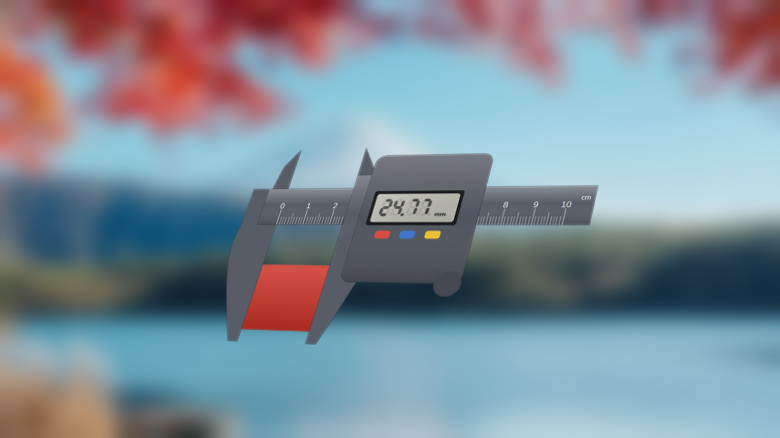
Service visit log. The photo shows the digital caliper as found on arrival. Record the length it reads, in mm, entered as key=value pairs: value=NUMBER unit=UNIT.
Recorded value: value=24.77 unit=mm
